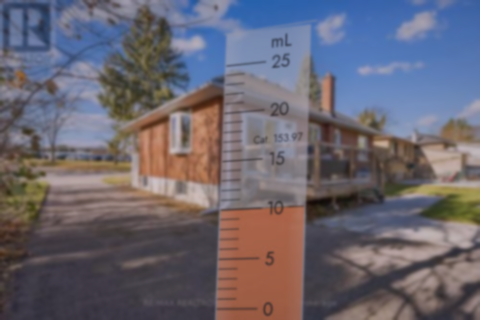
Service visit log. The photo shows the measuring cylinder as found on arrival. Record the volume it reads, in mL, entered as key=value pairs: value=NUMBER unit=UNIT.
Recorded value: value=10 unit=mL
